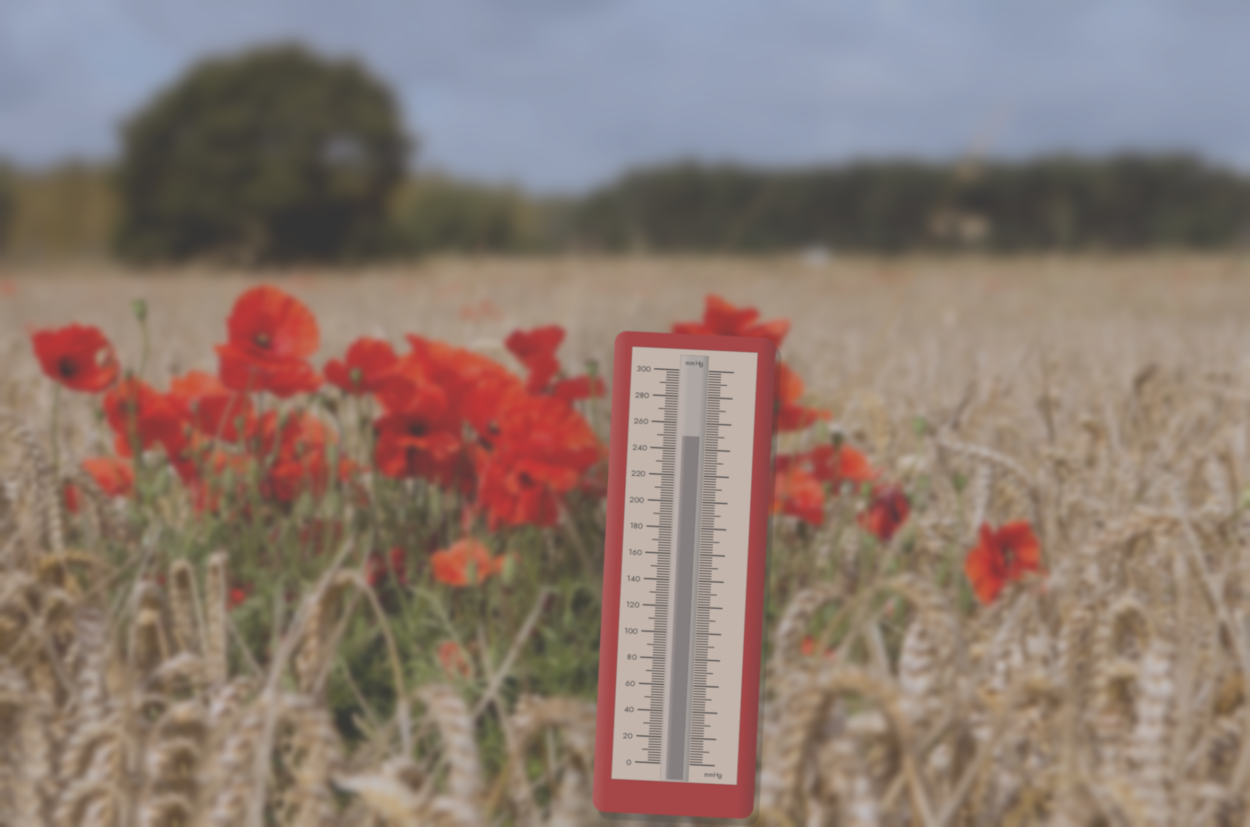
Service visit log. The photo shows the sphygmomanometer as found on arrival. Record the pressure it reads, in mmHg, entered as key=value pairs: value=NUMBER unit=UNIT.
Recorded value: value=250 unit=mmHg
